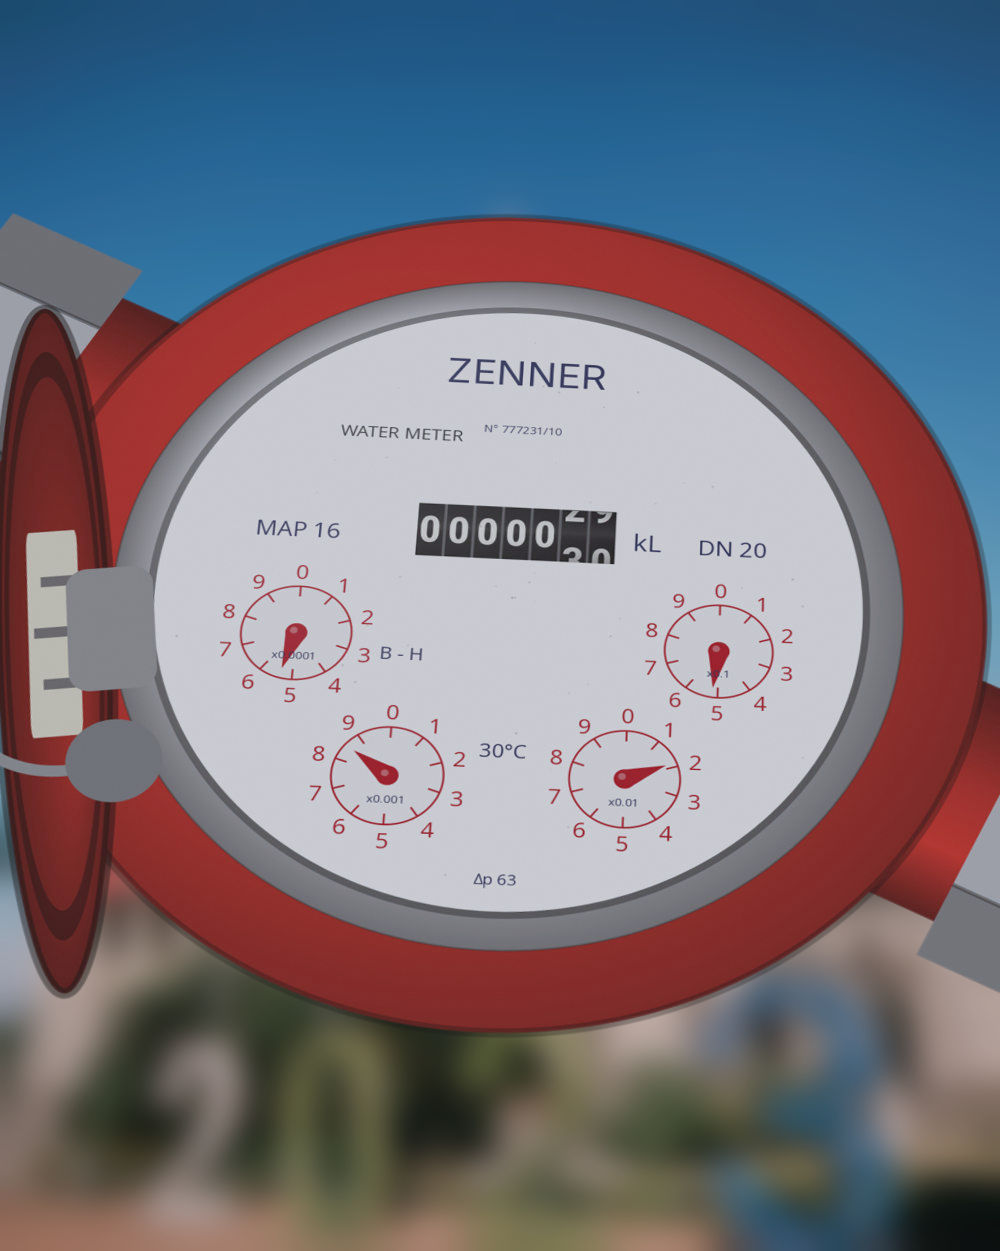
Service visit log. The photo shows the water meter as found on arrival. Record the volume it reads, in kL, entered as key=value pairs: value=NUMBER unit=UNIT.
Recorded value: value=29.5185 unit=kL
